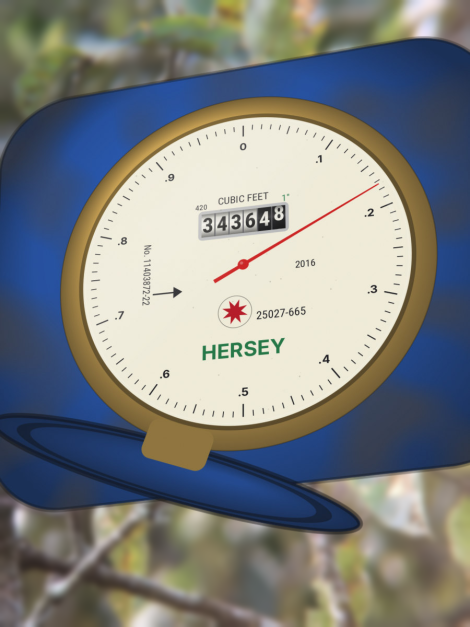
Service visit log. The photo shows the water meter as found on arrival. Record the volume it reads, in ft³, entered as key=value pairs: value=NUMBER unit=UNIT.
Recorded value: value=343648.17 unit=ft³
